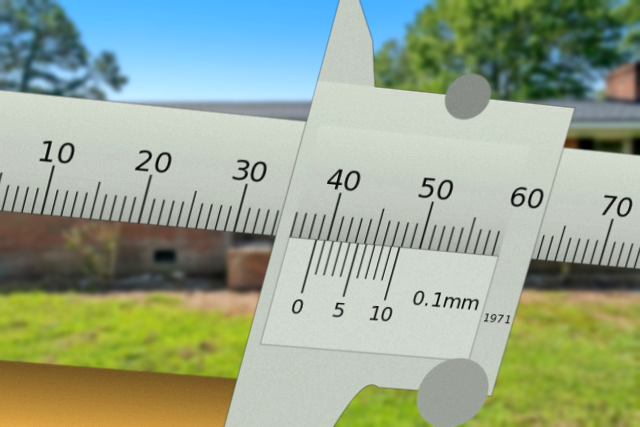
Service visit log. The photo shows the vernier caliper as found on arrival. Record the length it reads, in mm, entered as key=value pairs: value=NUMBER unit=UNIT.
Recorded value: value=38.8 unit=mm
